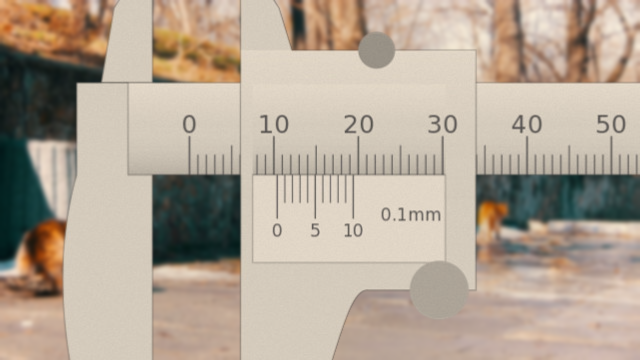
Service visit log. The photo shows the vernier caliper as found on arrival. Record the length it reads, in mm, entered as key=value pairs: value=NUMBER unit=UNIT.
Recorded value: value=10.4 unit=mm
